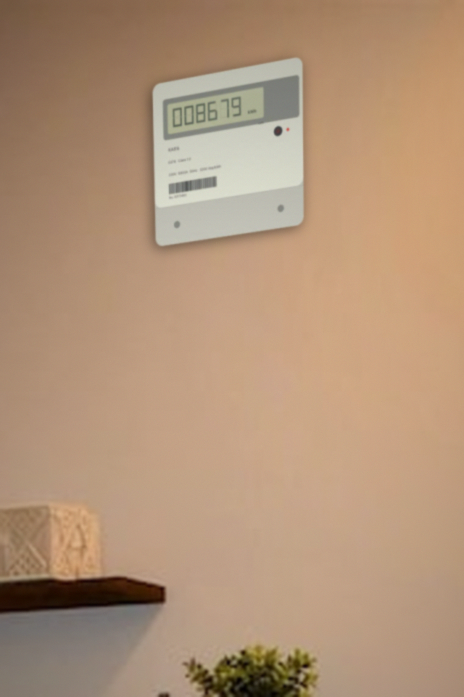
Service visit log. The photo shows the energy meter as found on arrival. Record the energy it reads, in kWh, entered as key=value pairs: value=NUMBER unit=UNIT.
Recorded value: value=8679 unit=kWh
